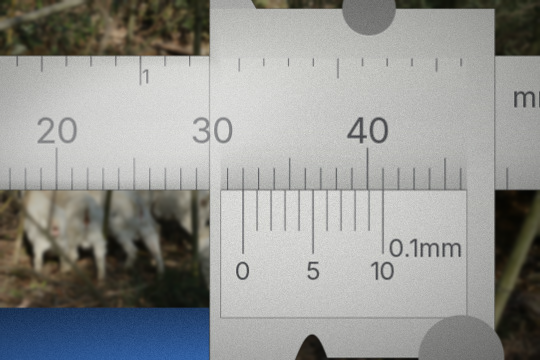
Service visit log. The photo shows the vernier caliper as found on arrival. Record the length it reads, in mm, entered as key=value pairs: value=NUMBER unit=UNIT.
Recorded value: value=32.0 unit=mm
